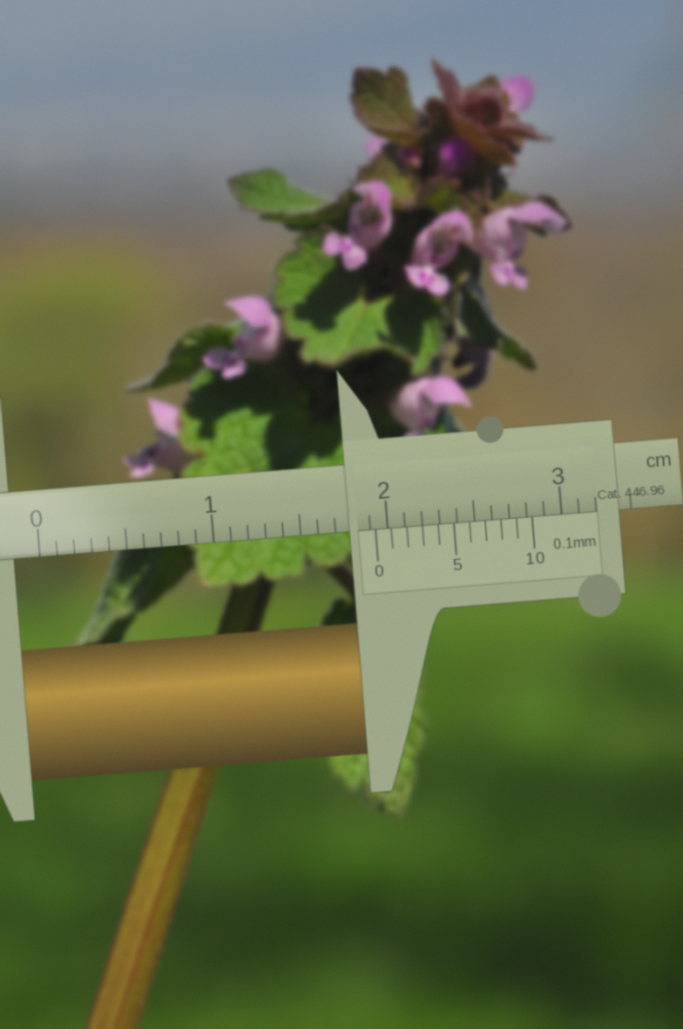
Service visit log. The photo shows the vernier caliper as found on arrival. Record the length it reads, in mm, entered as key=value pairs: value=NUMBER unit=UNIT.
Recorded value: value=19.3 unit=mm
